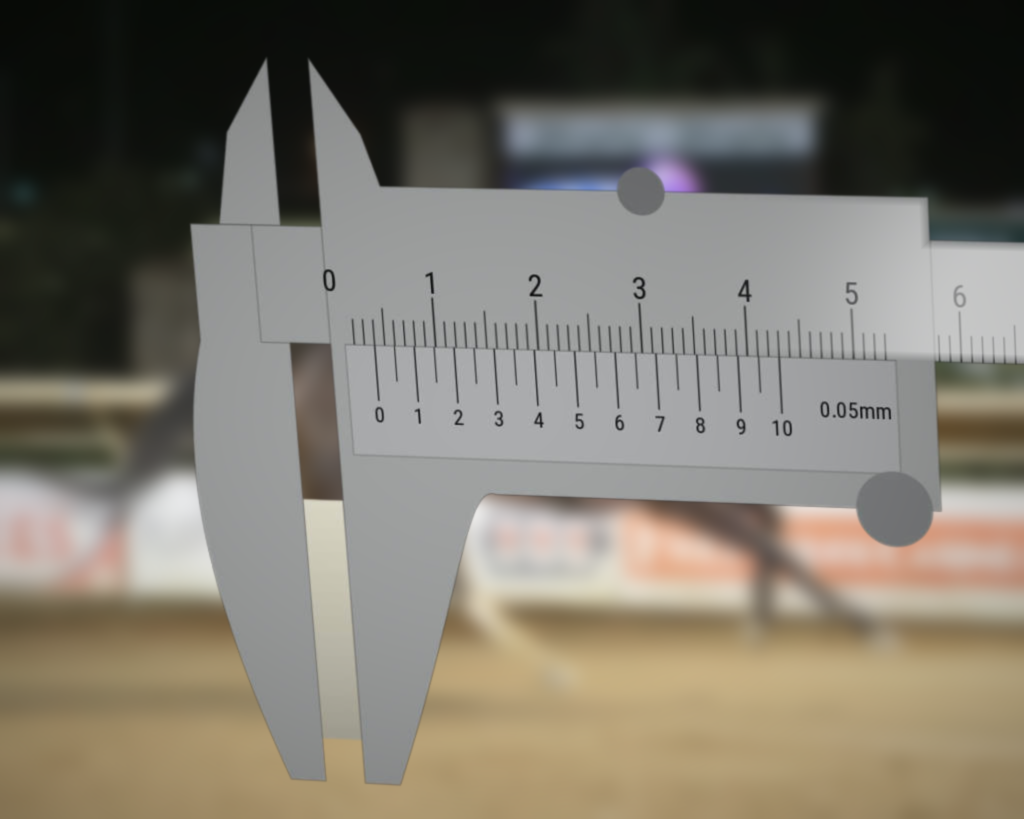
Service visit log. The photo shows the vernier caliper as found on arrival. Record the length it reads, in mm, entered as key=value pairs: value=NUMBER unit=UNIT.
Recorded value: value=4.0 unit=mm
